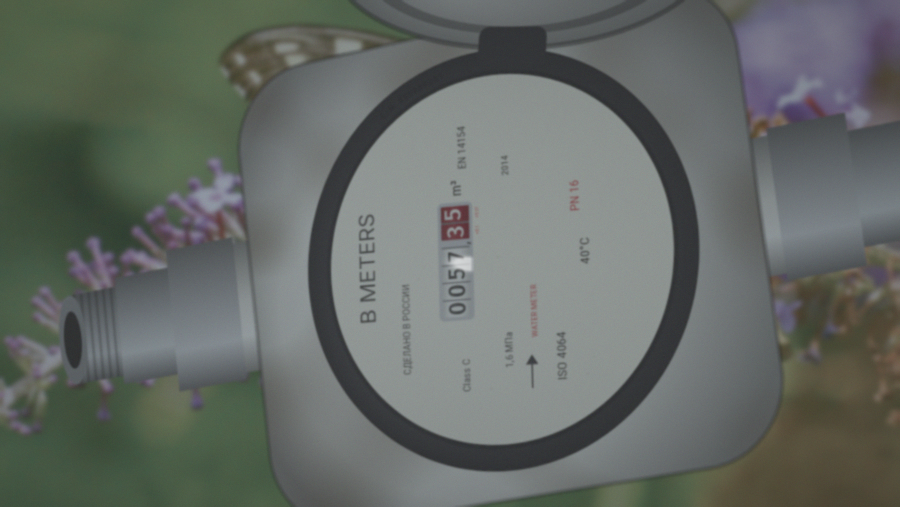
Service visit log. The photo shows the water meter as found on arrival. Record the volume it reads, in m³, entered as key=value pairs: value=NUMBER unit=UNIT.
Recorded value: value=57.35 unit=m³
